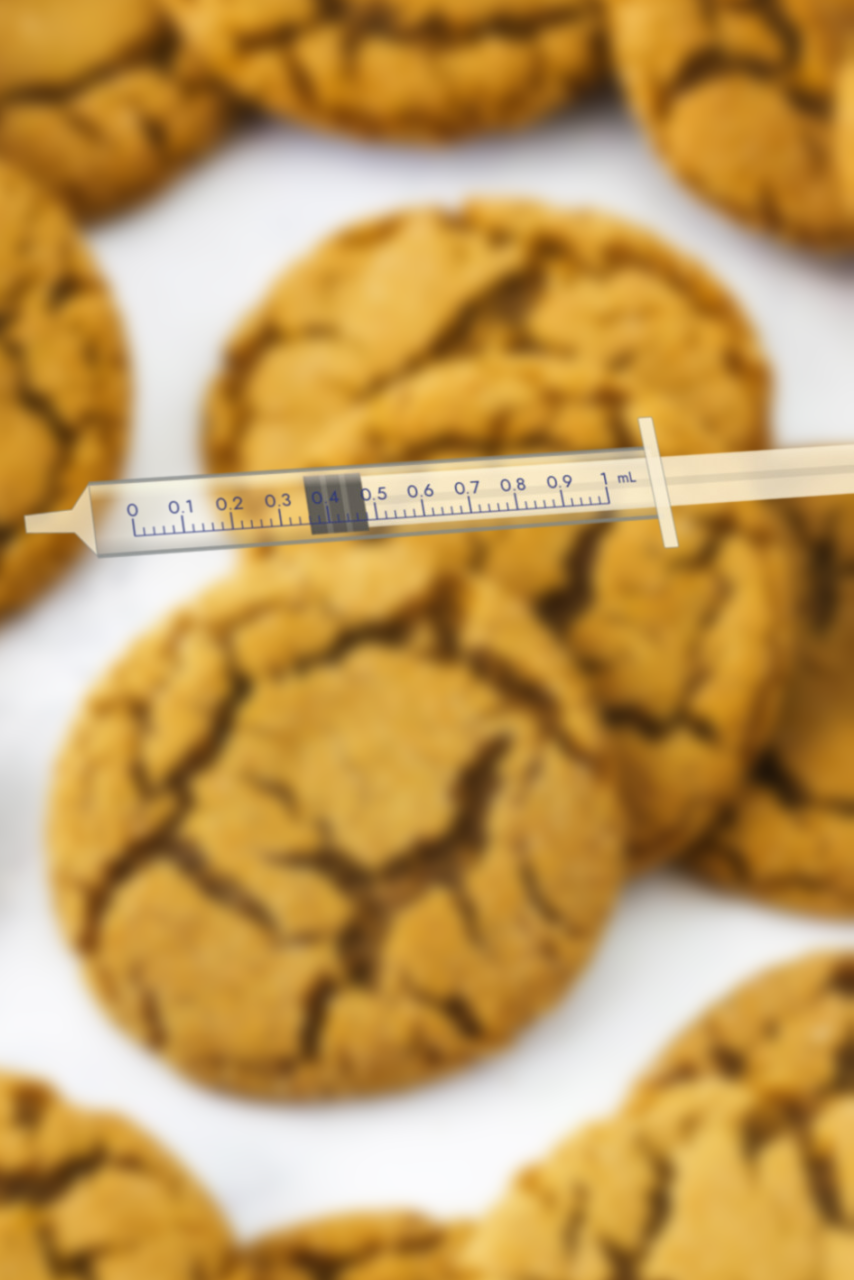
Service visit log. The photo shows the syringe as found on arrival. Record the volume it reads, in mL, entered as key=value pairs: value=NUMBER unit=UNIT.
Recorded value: value=0.36 unit=mL
